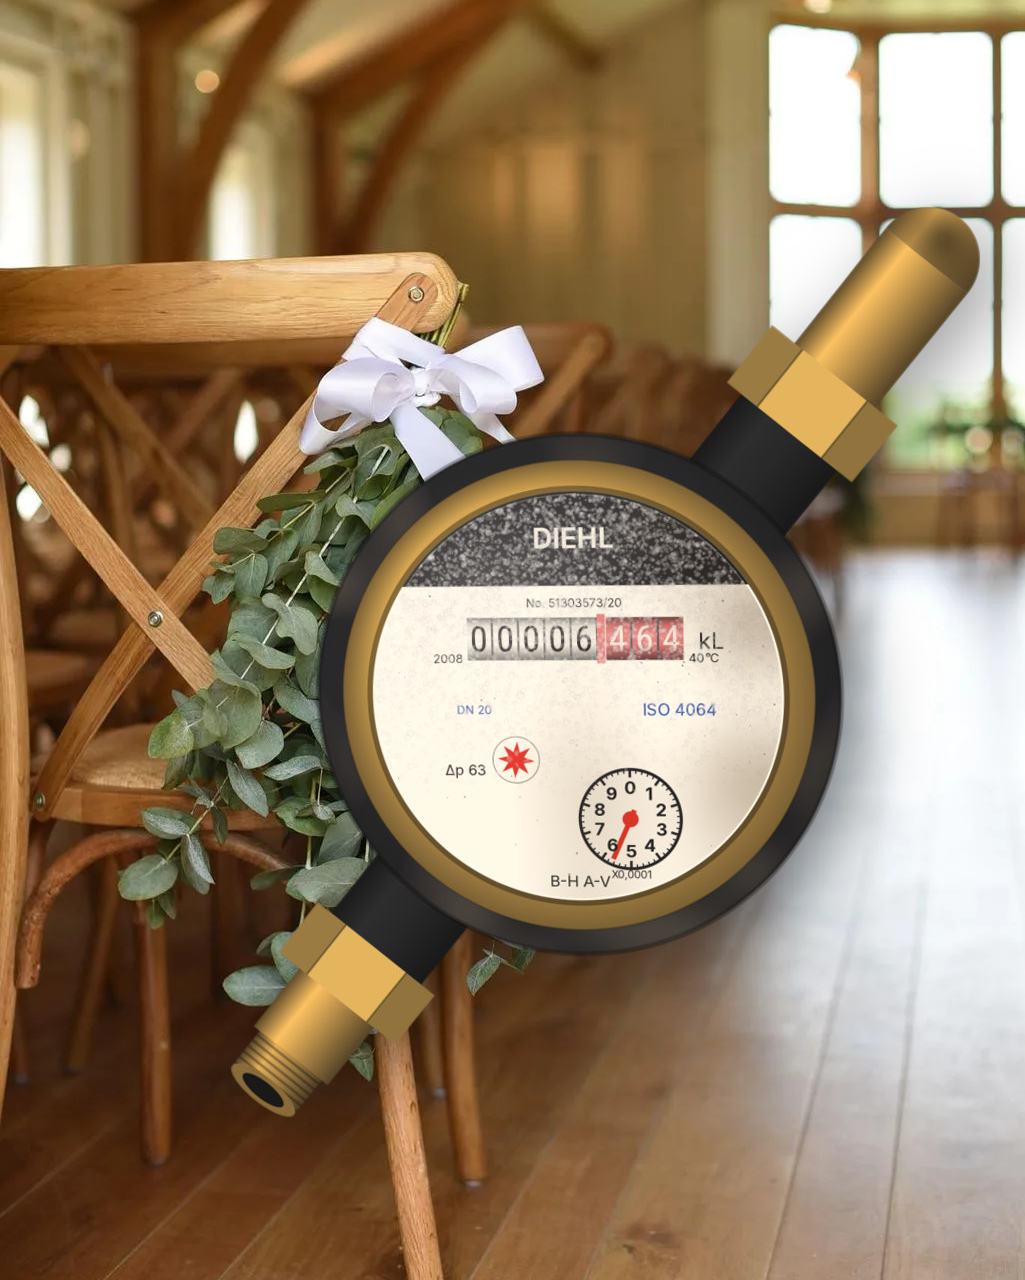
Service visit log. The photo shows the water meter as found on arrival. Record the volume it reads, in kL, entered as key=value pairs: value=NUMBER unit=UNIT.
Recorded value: value=6.4645 unit=kL
